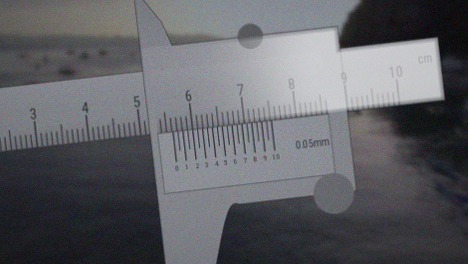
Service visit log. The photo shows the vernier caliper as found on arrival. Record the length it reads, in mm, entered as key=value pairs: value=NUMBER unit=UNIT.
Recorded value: value=56.2 unit=mm
